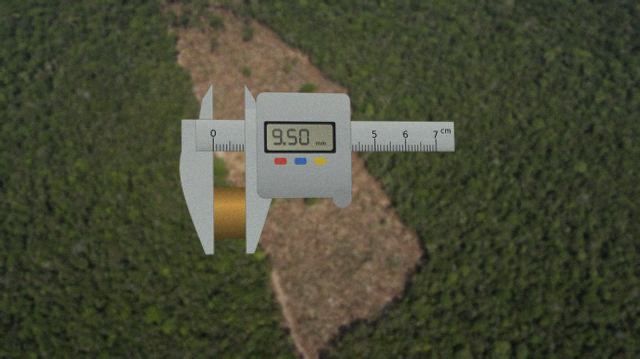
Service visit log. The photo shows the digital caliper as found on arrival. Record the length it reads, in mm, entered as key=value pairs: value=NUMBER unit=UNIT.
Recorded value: value=9.50 unit=mm
